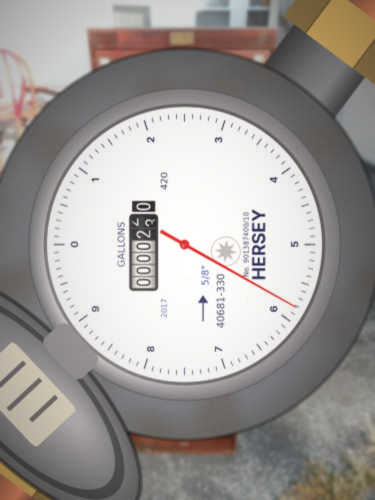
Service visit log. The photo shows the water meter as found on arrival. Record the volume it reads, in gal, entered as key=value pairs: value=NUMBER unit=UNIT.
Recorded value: value=225.8 unit=gal
